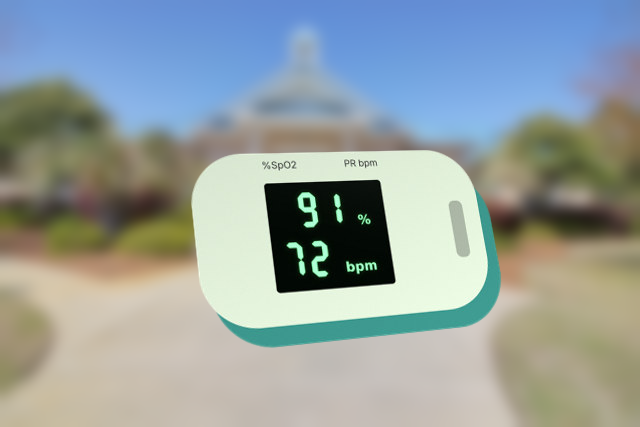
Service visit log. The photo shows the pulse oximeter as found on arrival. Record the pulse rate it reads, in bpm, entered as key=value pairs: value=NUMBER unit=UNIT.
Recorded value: value=72 unit=bpm
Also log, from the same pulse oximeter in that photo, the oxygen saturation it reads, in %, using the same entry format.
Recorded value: value=91 unit=%
